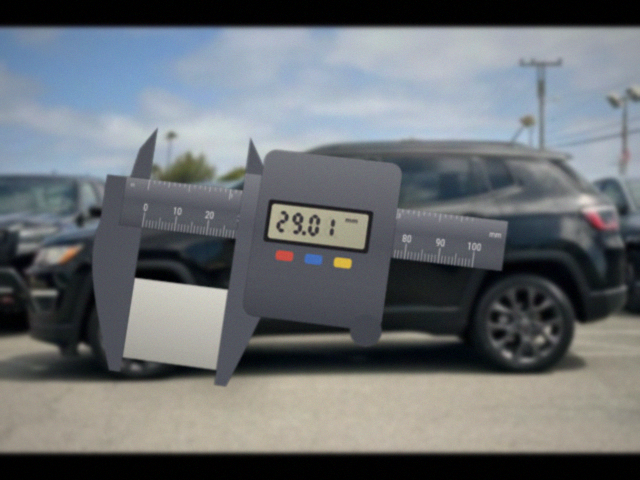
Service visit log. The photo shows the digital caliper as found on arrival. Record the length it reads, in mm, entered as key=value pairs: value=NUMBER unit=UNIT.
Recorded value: value=29.01 unit=mm
